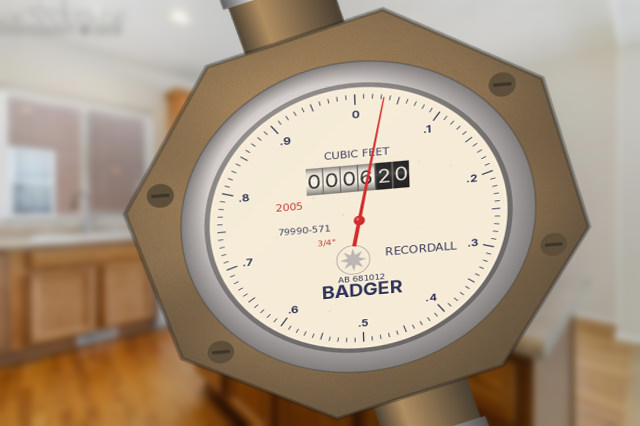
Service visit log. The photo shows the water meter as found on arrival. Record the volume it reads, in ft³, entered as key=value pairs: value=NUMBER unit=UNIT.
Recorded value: value=620.03 unit=ft³
